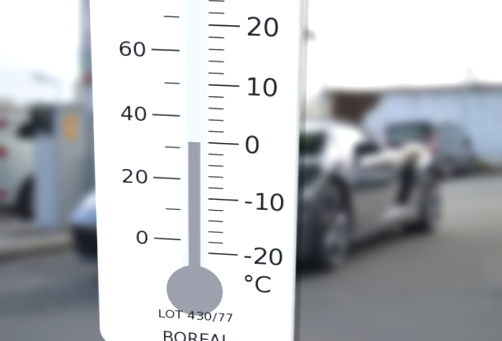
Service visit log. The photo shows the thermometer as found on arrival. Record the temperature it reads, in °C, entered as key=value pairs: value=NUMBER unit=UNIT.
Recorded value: value=0 unit=°C
